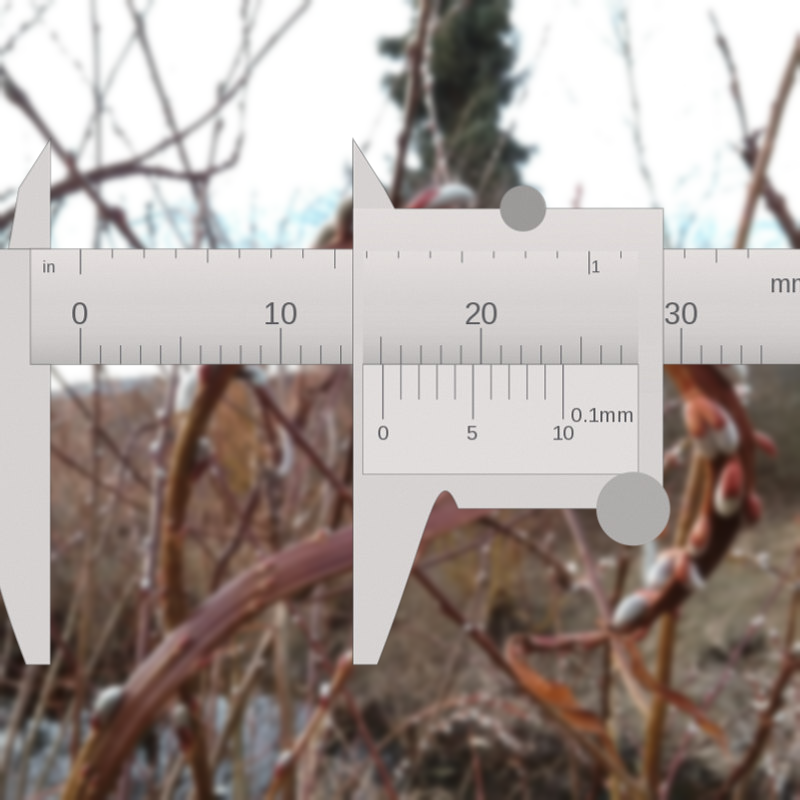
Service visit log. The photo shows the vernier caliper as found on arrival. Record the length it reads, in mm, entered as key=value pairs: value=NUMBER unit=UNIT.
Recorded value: value=15.1 unit=mm
